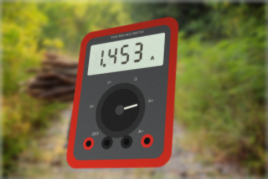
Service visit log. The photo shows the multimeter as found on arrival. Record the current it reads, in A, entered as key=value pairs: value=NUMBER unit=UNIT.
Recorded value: value=1.453 unit=A
